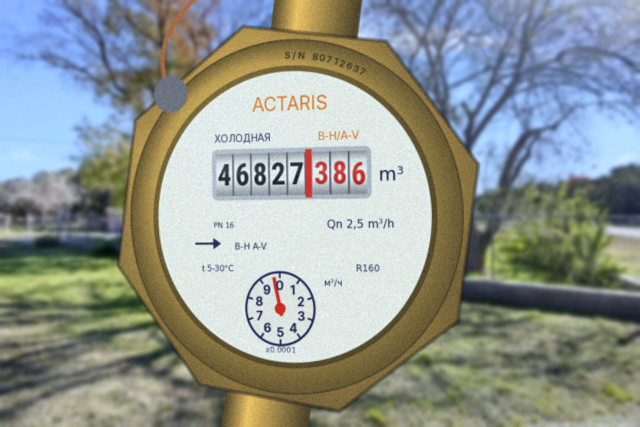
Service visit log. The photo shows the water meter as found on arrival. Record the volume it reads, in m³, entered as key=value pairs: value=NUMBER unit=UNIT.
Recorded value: value=46827.3859 unit=m³
